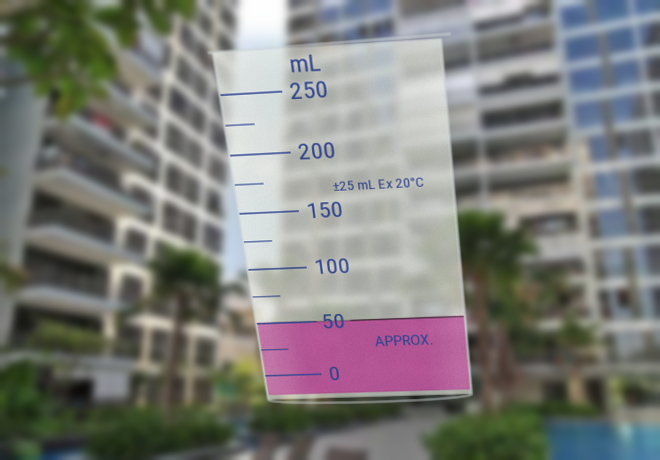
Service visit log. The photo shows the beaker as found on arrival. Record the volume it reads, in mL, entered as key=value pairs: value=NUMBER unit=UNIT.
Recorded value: value=50 unit=mL
